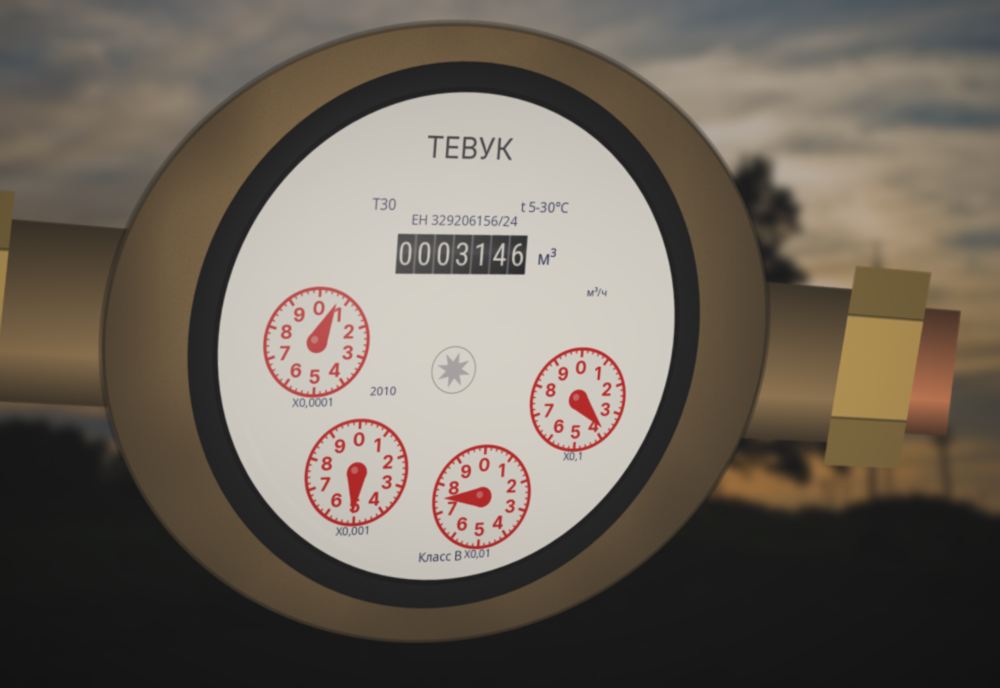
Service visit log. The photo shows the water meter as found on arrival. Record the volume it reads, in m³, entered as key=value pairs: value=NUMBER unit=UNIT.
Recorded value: value=3146.3750 unit=m³
